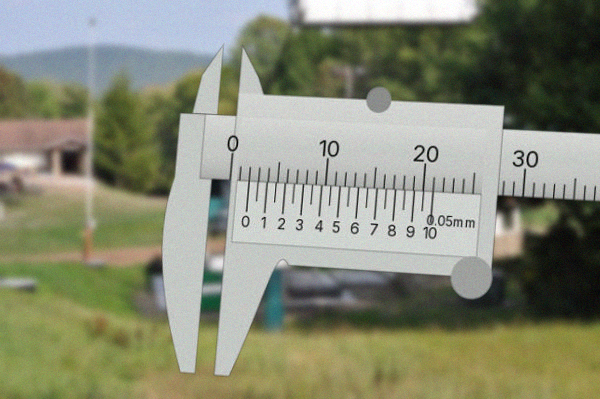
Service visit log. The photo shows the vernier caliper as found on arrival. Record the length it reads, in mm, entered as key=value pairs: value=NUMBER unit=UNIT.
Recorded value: value=2.0 unit=mm
